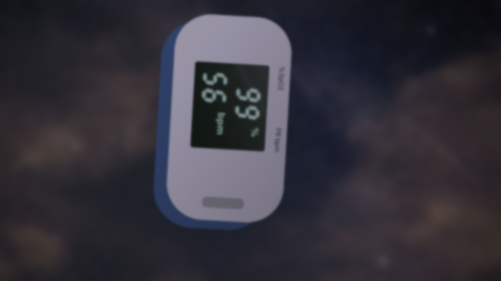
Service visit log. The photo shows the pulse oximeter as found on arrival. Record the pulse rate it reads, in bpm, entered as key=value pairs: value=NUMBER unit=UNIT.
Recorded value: value=56 unit=bpm
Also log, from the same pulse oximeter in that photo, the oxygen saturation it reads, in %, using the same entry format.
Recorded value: value=99 unit=%
